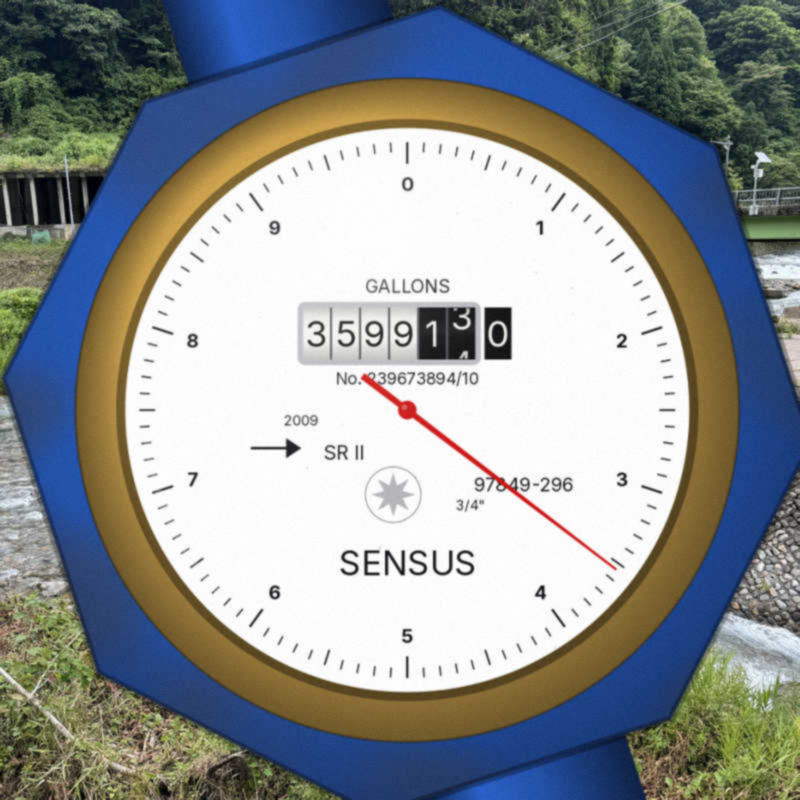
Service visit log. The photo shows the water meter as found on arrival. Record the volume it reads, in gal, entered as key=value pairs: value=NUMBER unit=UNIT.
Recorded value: value=3599133.5 unit=gal
